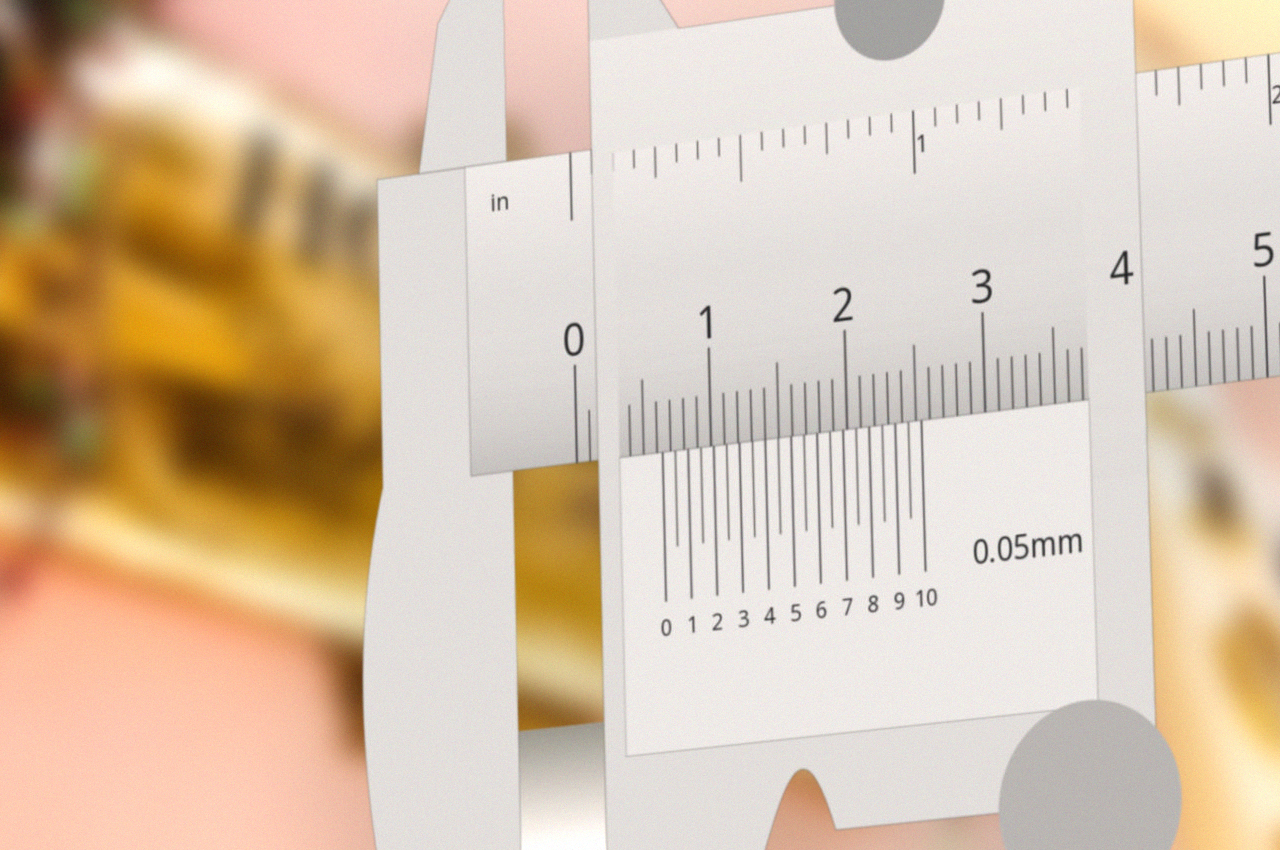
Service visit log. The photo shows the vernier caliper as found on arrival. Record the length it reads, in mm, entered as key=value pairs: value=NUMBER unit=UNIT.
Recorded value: value=6.4 unit=mm
